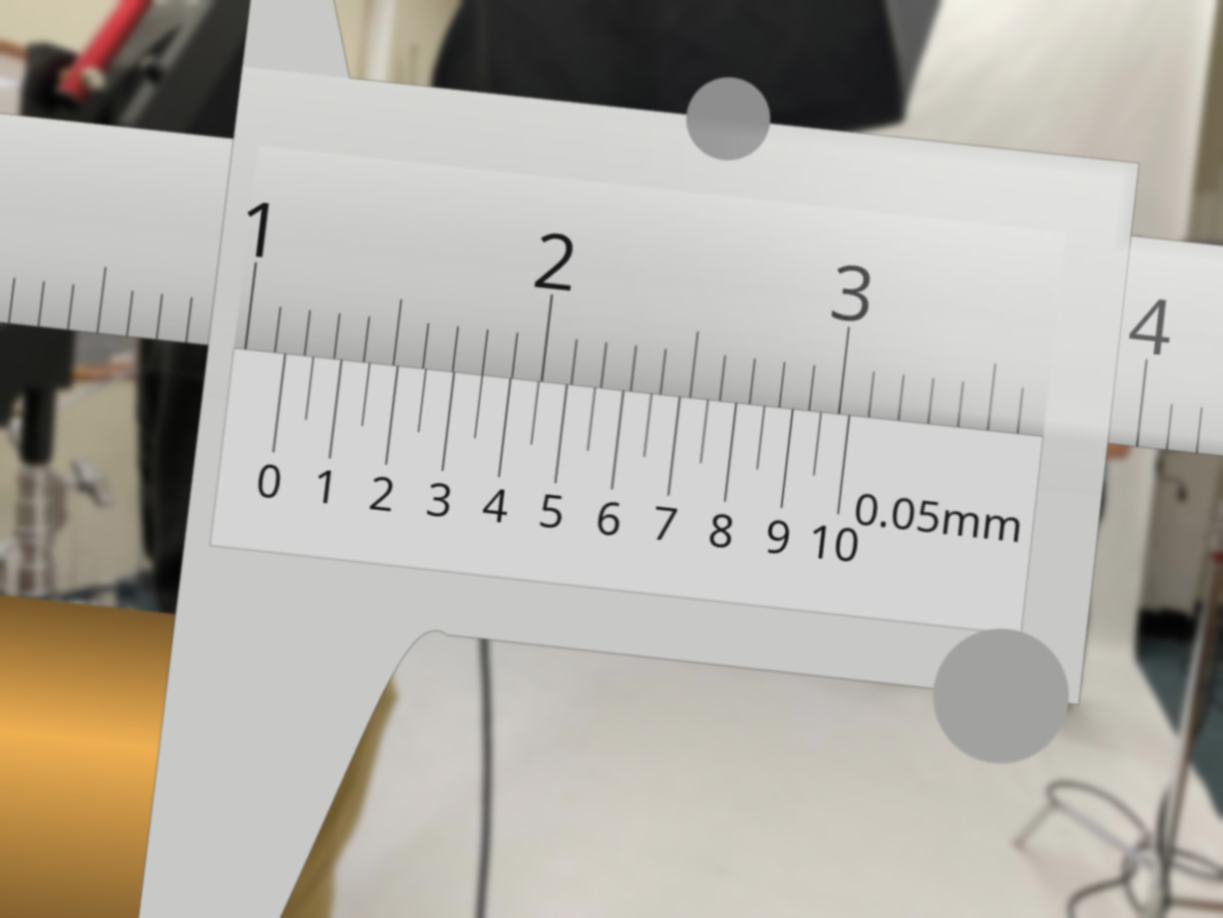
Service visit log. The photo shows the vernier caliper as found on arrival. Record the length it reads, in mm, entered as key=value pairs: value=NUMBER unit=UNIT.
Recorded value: value=11.35 unit=mm
